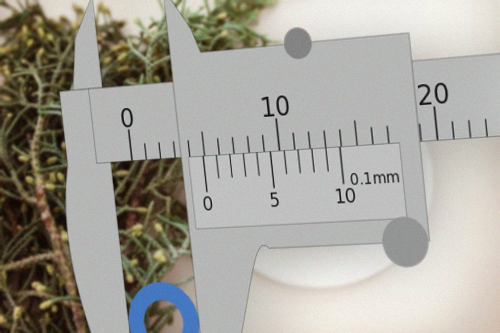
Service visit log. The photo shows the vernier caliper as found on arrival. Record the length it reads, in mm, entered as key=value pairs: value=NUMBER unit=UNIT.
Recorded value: value=4.9 unit=mm
